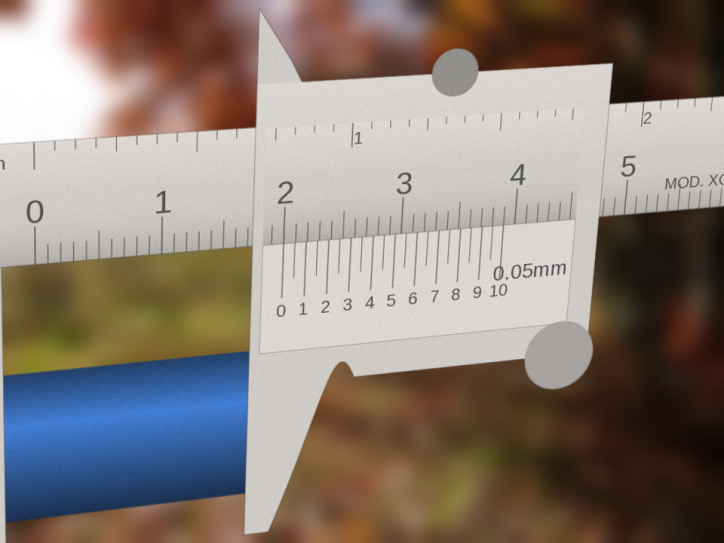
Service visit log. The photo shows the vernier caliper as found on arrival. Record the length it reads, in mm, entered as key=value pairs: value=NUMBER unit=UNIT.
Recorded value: value=20.0 unit=mm
